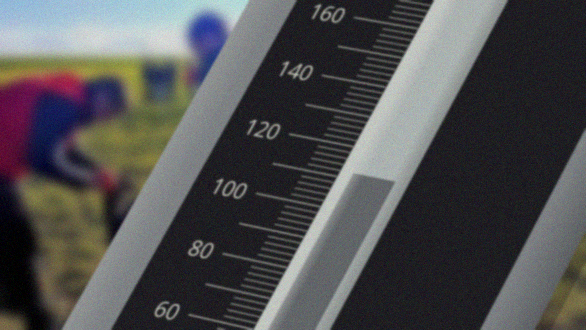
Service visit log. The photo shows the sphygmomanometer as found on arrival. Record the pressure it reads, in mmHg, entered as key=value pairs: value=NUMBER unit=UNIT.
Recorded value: value=112 unit=mmHg
